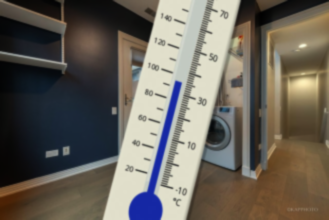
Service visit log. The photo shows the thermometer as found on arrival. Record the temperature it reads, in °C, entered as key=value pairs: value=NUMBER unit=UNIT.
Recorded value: value=35 unit=°C
